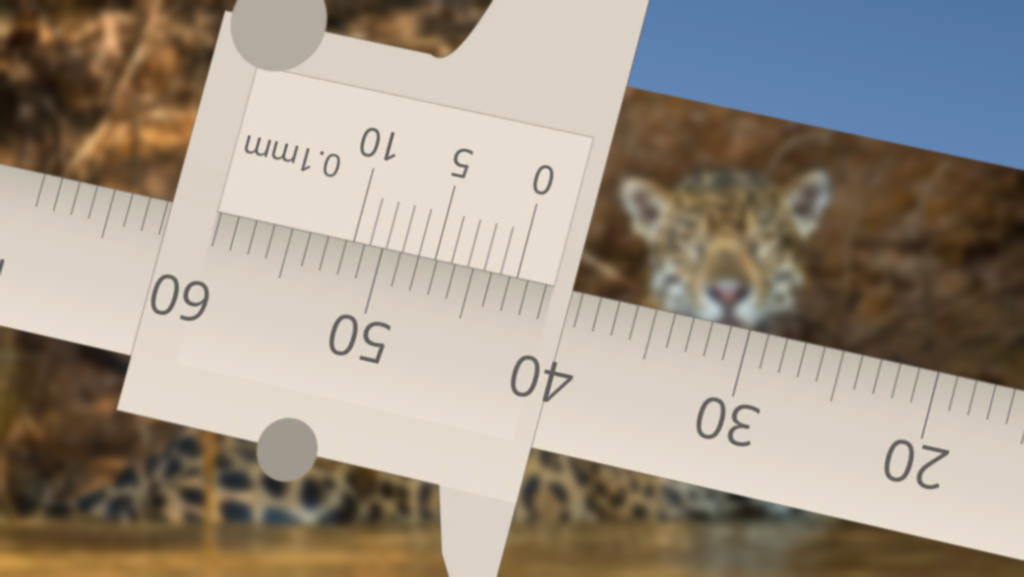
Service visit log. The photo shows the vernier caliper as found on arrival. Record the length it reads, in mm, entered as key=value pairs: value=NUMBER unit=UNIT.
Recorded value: value=42.6 unit=mm
